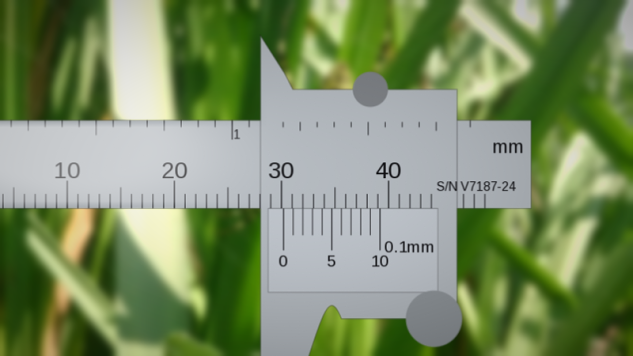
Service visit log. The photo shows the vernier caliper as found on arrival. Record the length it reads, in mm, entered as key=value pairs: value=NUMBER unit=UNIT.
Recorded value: value=30.2 unit=mm
